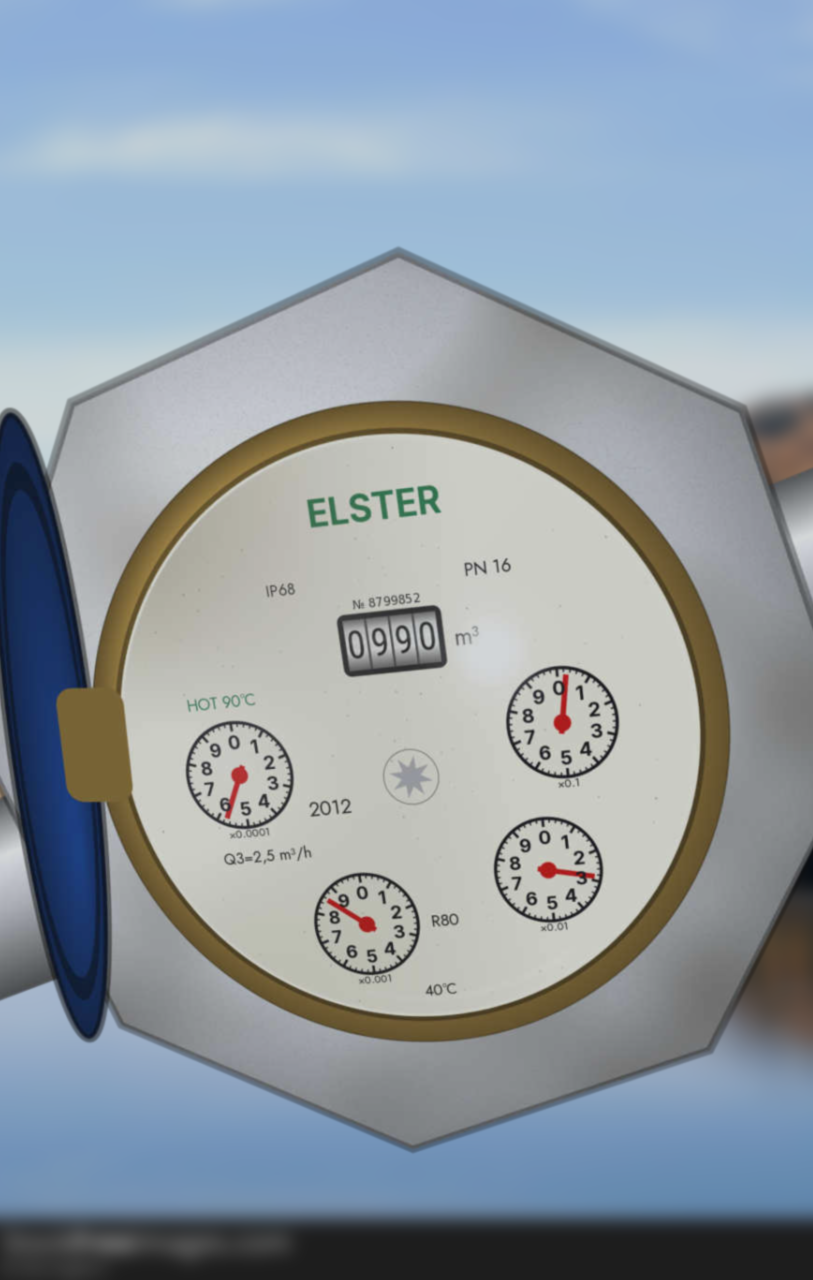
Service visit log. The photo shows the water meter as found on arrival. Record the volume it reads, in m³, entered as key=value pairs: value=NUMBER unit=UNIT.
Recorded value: value=990.0285 unit=m³
